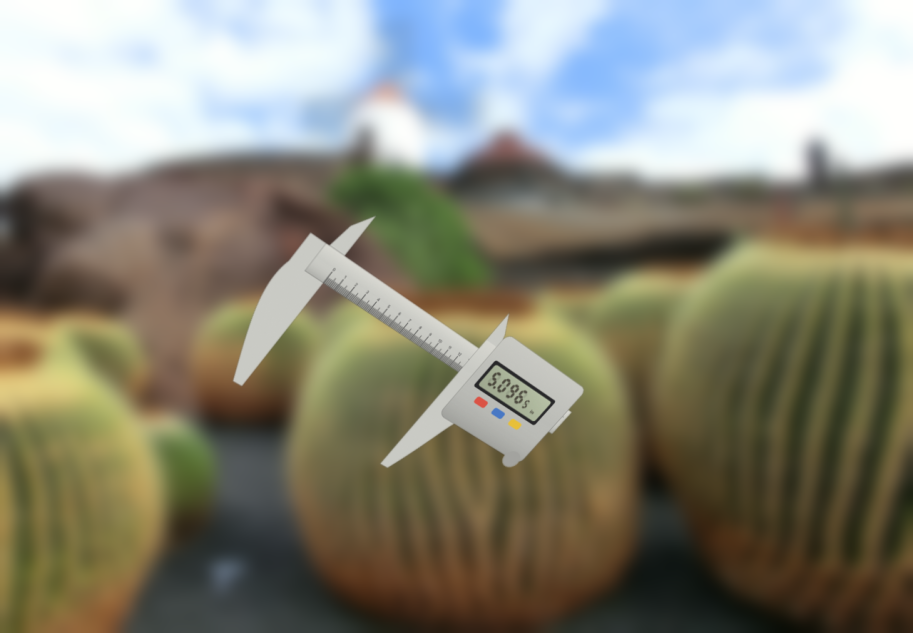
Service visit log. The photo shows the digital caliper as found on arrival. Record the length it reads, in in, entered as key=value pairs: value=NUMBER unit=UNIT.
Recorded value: value=5.0965 unit=in
